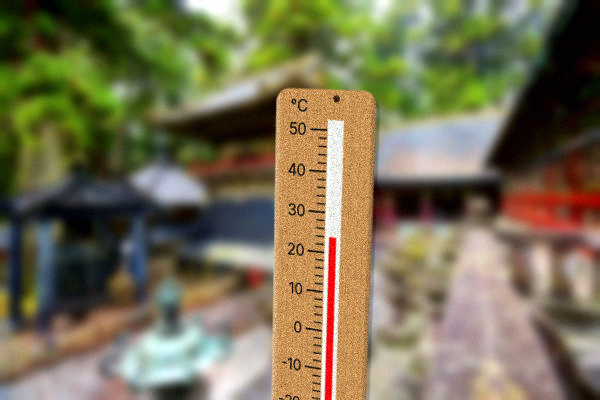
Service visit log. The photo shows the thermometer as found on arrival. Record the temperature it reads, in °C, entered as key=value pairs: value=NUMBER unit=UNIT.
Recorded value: value=24 unit=°C
